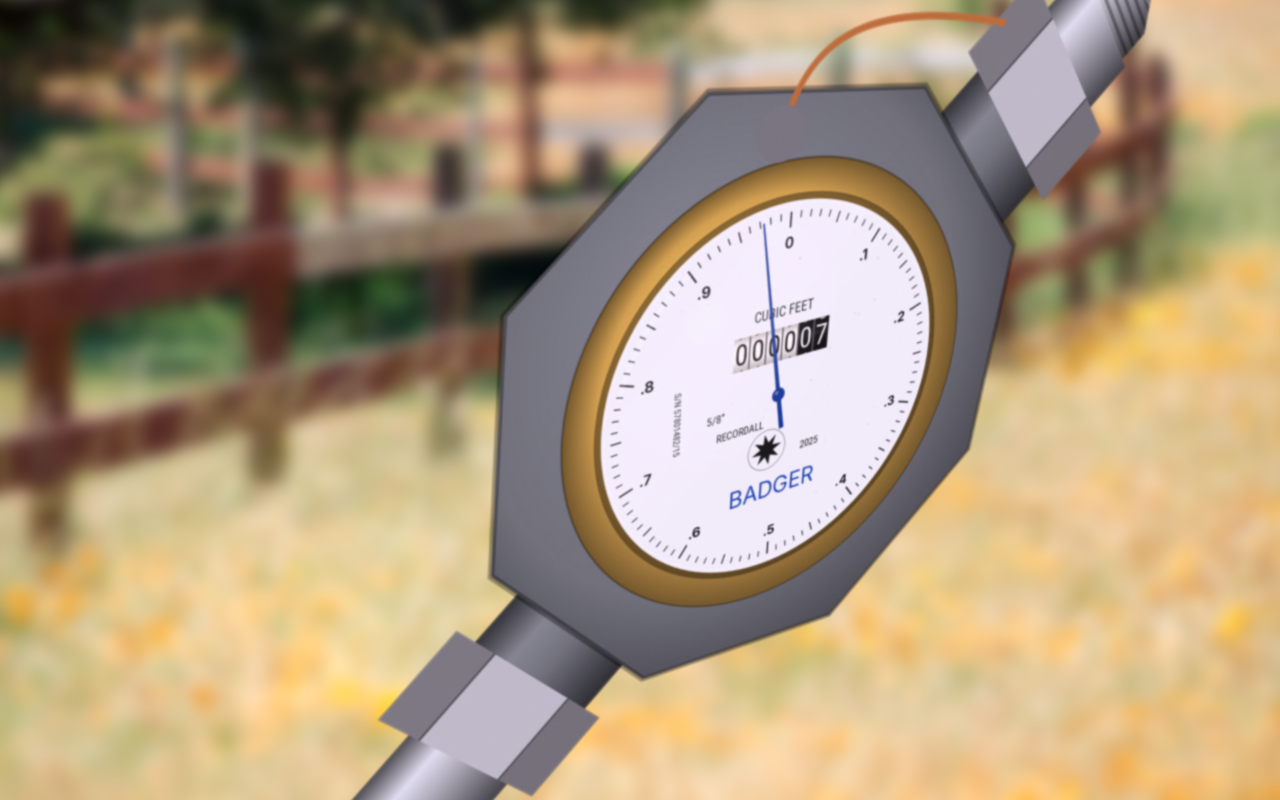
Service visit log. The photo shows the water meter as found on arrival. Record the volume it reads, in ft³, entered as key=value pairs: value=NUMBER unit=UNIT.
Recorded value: value=6.97 unit=ft³
